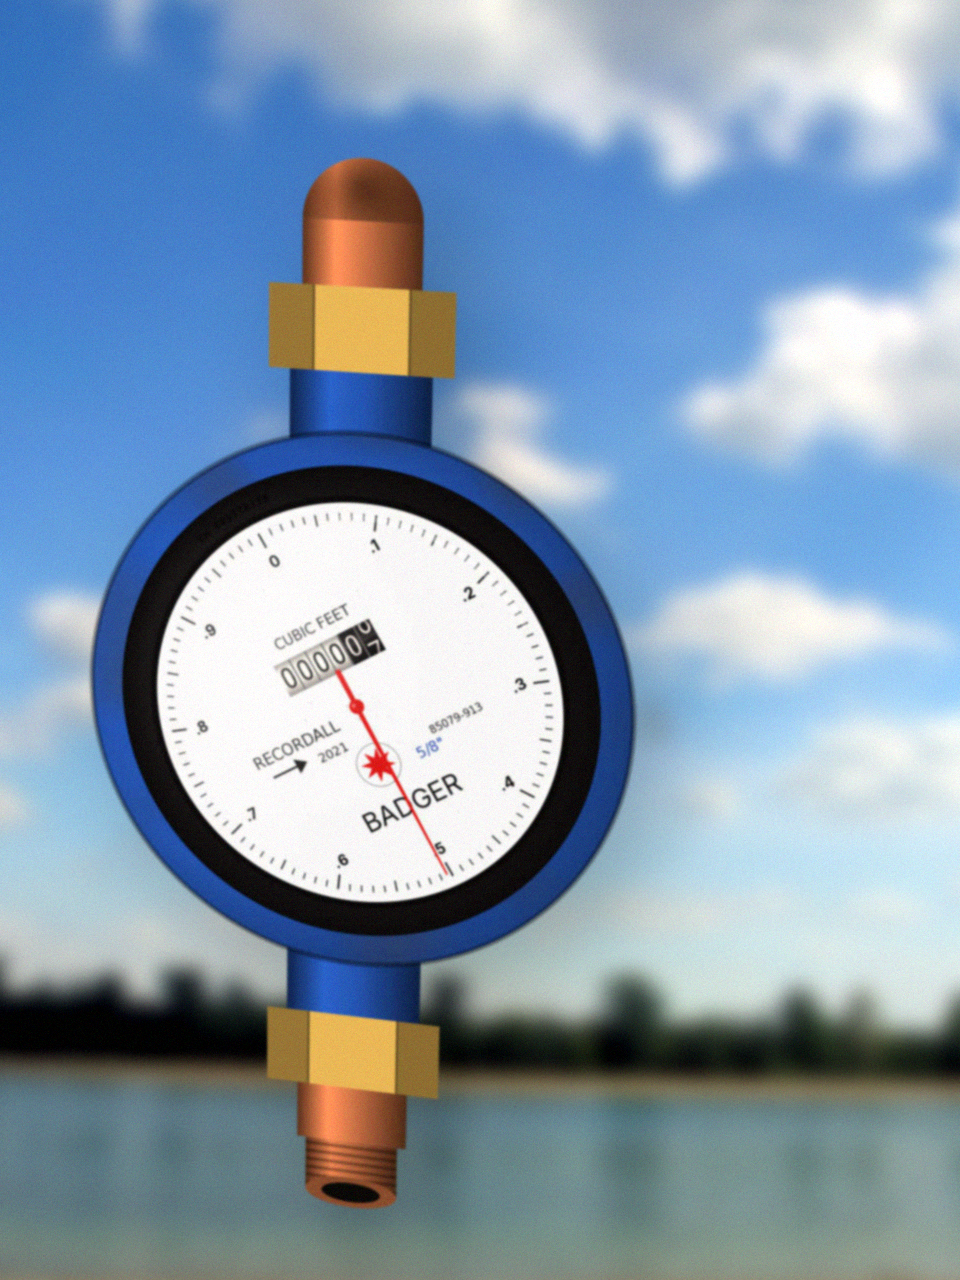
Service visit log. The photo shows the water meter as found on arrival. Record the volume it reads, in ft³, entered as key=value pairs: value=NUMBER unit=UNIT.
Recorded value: value=6.50 unit=ft³
